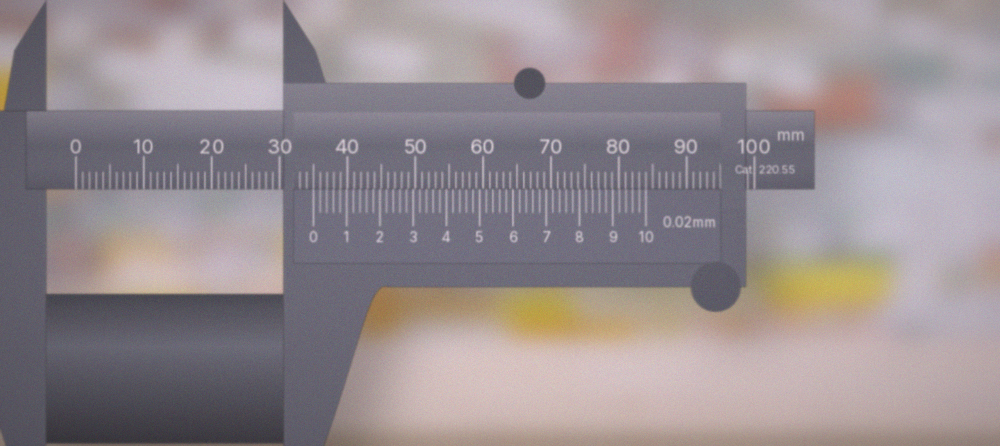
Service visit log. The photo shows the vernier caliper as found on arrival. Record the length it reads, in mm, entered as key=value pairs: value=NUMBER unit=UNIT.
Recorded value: value=35.0 unit=mm
